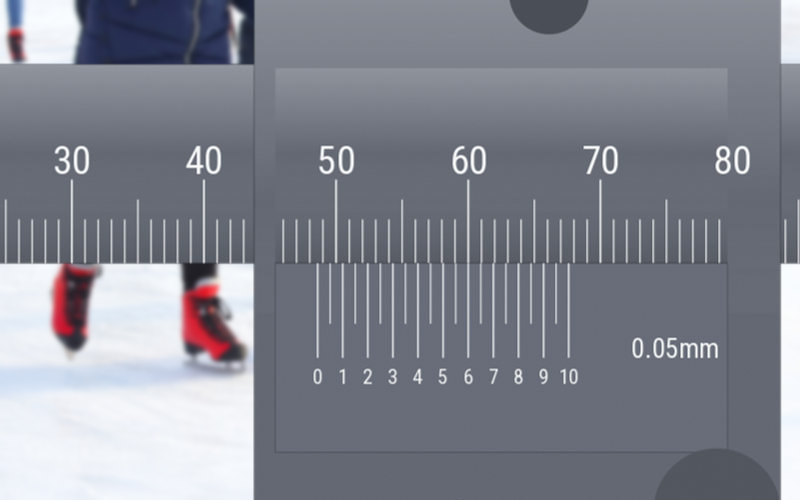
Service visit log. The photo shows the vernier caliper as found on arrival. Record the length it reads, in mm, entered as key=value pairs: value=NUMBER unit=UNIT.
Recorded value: value=48.6 unit=mm
